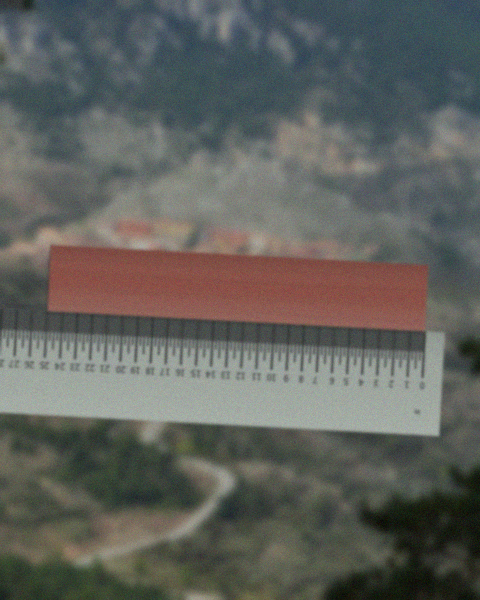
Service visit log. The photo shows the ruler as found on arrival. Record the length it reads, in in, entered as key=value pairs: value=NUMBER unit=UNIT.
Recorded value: value=25 unit=in
